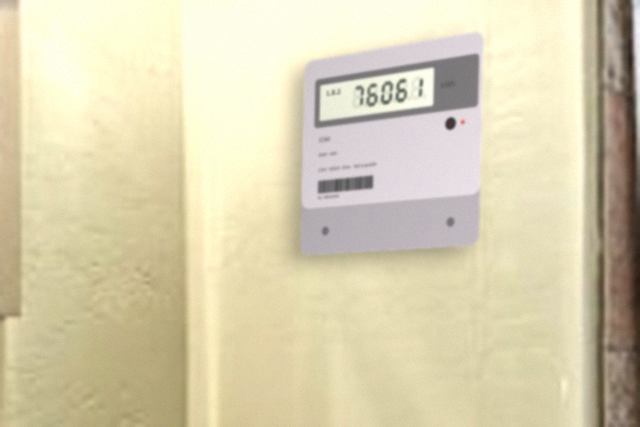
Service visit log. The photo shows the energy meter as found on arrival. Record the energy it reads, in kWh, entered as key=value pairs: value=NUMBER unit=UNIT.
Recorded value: value=76061 unit=kWh
